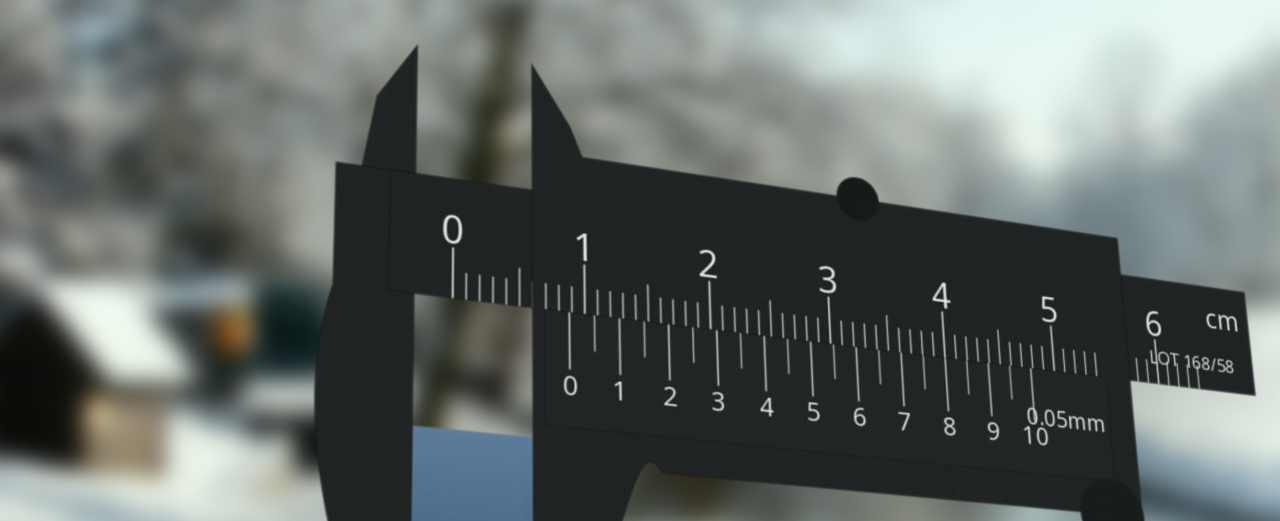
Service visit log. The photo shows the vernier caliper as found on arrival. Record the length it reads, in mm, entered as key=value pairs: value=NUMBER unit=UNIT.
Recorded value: value=8.8 unit=mm
